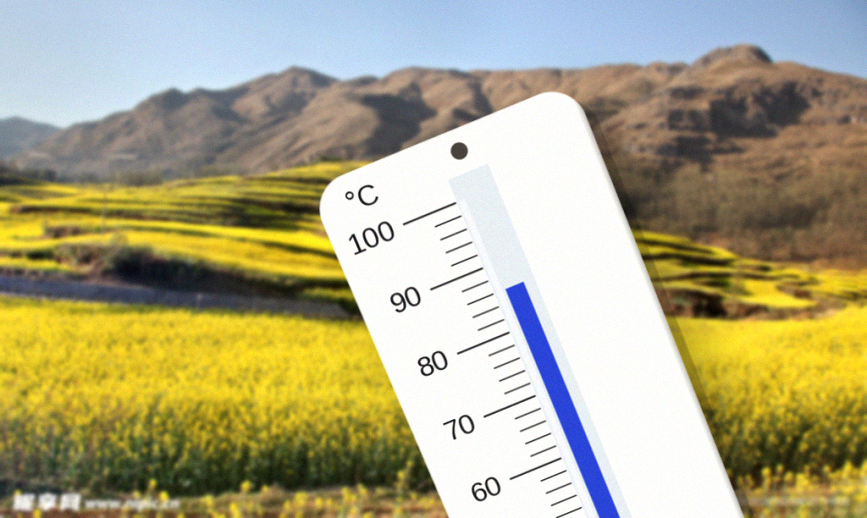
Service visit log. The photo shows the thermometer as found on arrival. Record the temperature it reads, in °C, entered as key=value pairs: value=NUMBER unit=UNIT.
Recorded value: value=86 unit=°C
